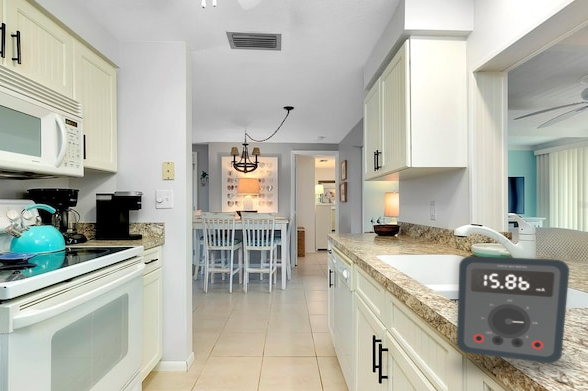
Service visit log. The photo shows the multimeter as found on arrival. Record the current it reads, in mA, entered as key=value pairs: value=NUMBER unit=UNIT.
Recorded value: value=15.86 unit=mA
